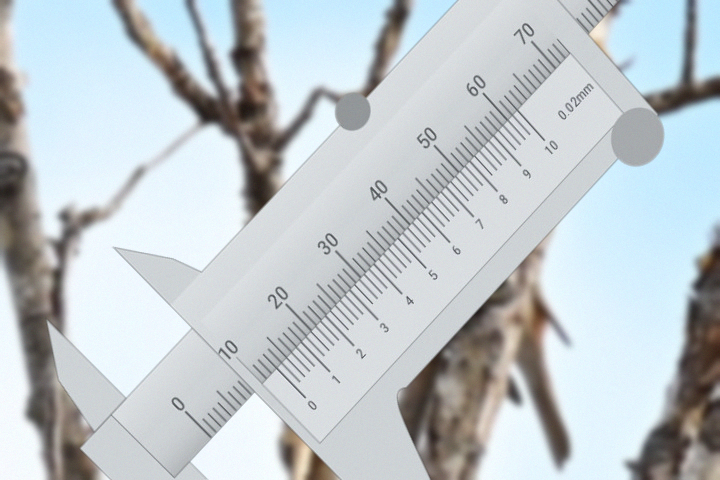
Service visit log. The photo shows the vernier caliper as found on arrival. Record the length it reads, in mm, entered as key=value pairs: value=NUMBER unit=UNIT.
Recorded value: value=13.0 unit=mm
